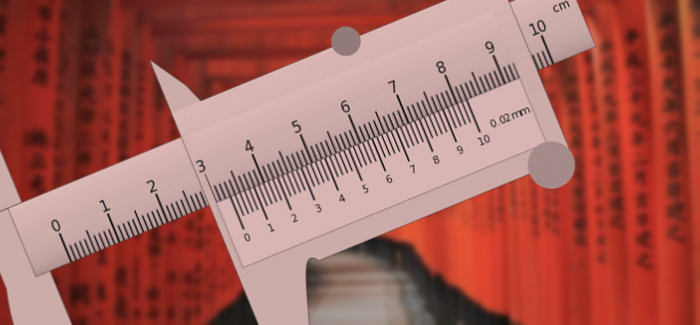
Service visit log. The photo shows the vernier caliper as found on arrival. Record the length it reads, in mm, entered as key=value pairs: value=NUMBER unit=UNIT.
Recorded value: value=33.0 unit=mm
